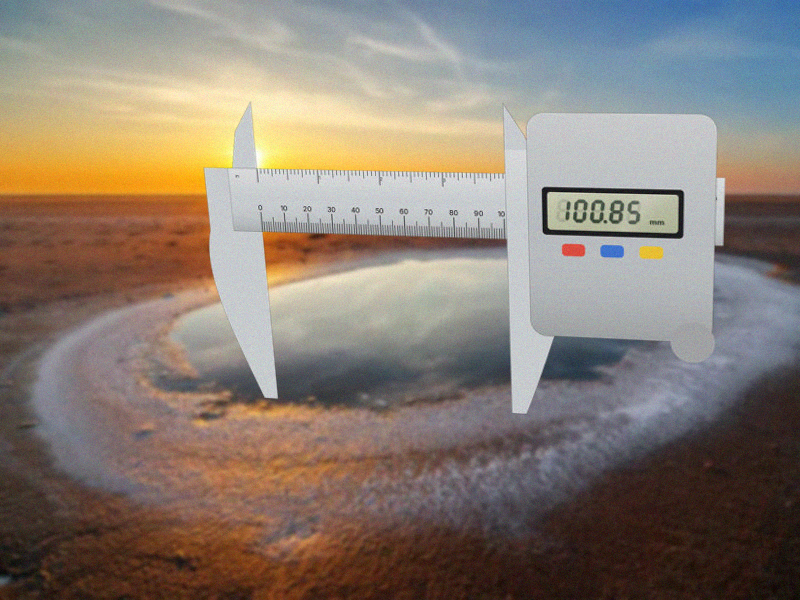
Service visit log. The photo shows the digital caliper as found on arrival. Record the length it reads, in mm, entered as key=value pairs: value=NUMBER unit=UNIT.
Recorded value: value=100.85 unit=mm
